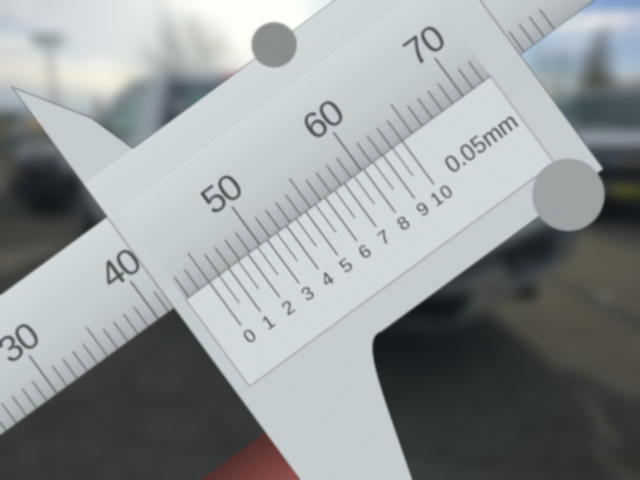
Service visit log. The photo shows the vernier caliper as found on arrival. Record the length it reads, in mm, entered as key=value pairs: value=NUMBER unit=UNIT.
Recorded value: value=45.0 unit=mm
